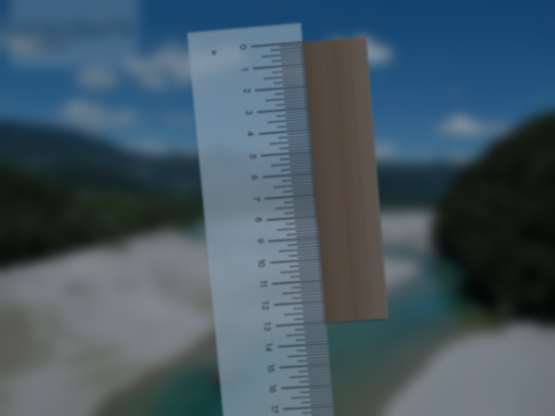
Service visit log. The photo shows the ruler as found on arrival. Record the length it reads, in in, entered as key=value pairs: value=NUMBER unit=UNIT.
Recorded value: value=13 unit=in
